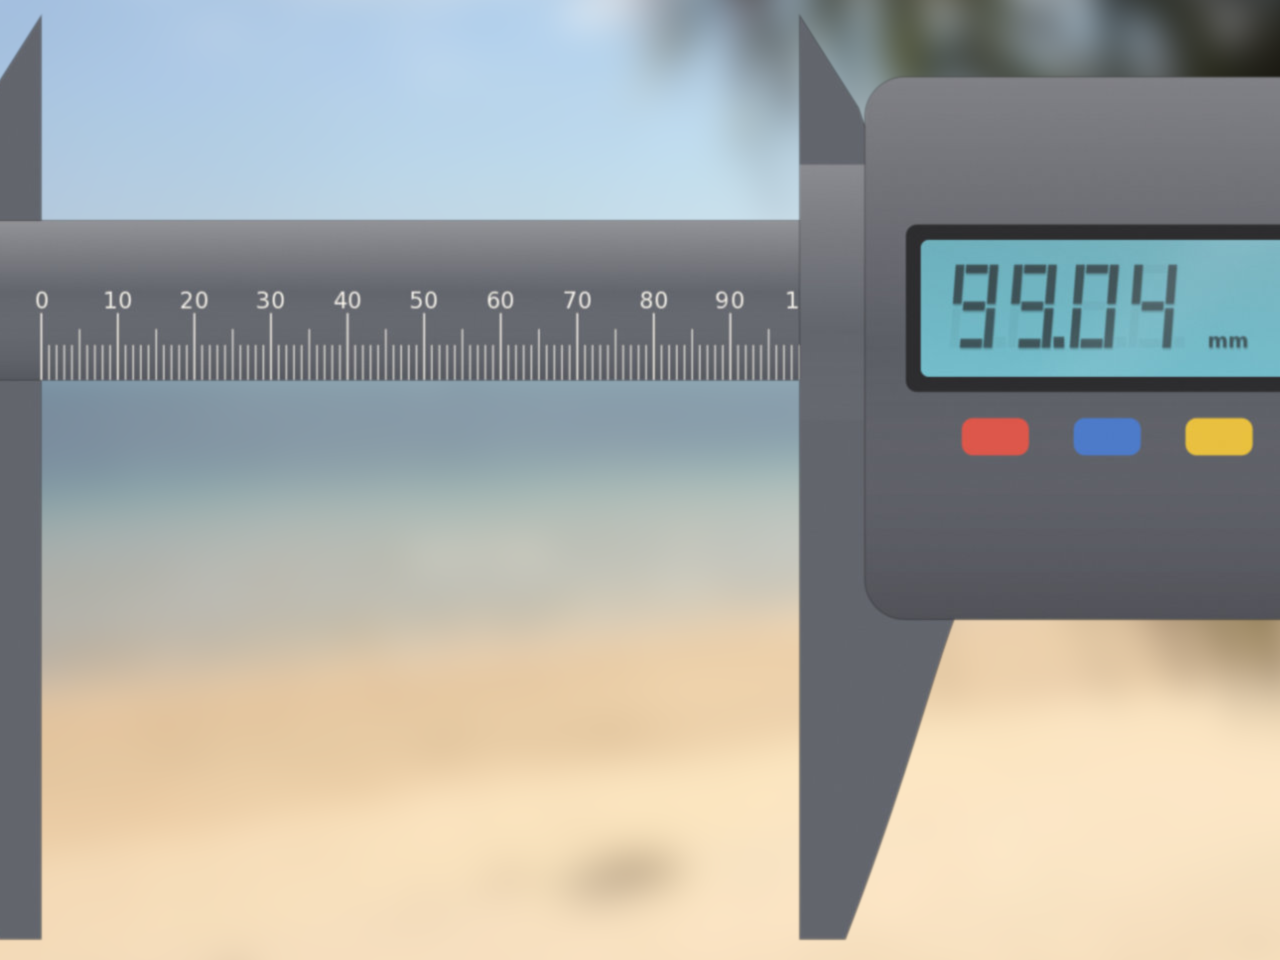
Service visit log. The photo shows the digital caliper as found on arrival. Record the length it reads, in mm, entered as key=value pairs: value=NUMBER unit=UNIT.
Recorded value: value=99.04 unit=mm
